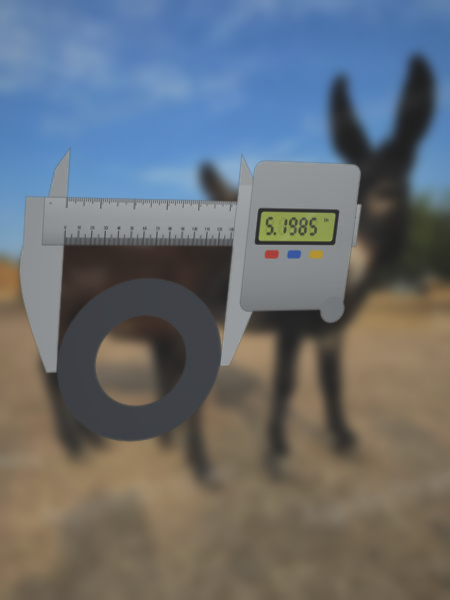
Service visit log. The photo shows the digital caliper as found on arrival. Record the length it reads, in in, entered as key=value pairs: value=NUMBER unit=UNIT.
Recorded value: value=5.1985 unit=in
